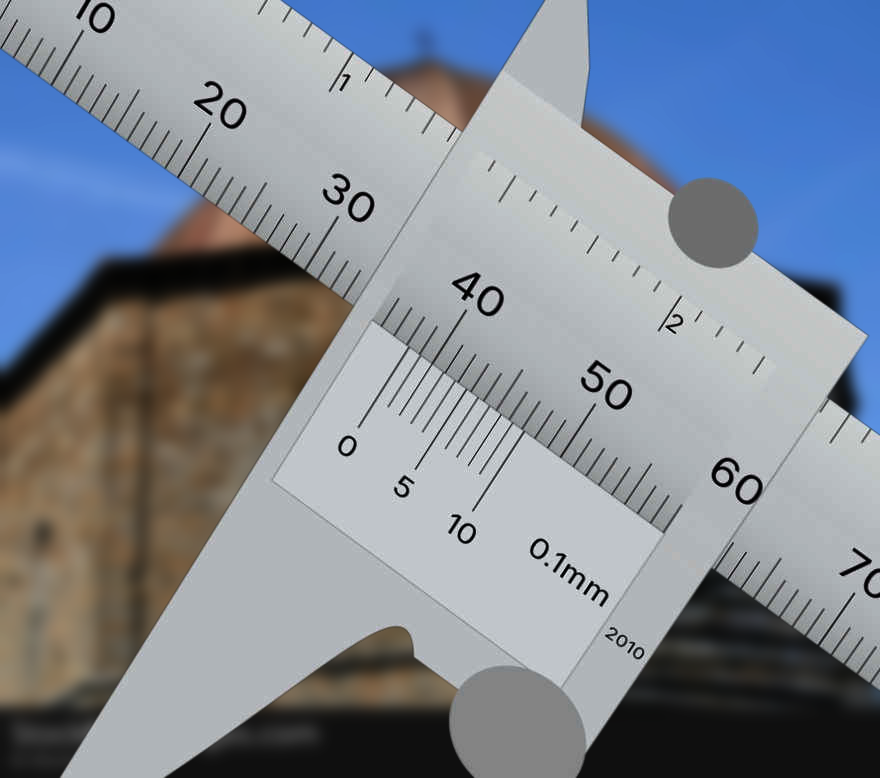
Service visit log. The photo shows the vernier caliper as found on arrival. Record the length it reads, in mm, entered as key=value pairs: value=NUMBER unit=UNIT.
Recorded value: value=38.2 unit=mm
